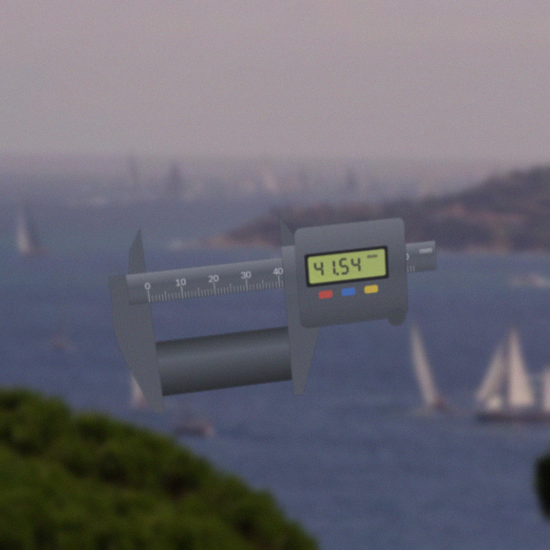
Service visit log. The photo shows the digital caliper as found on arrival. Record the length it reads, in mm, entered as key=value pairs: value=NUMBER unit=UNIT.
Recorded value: value=41.54 unit=mm
